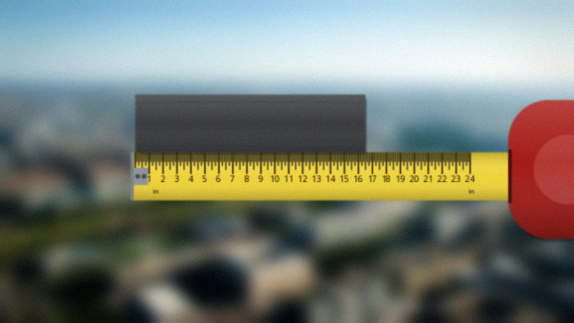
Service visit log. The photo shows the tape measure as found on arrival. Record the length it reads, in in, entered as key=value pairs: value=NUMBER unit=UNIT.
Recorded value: value=16.5 unit=in
